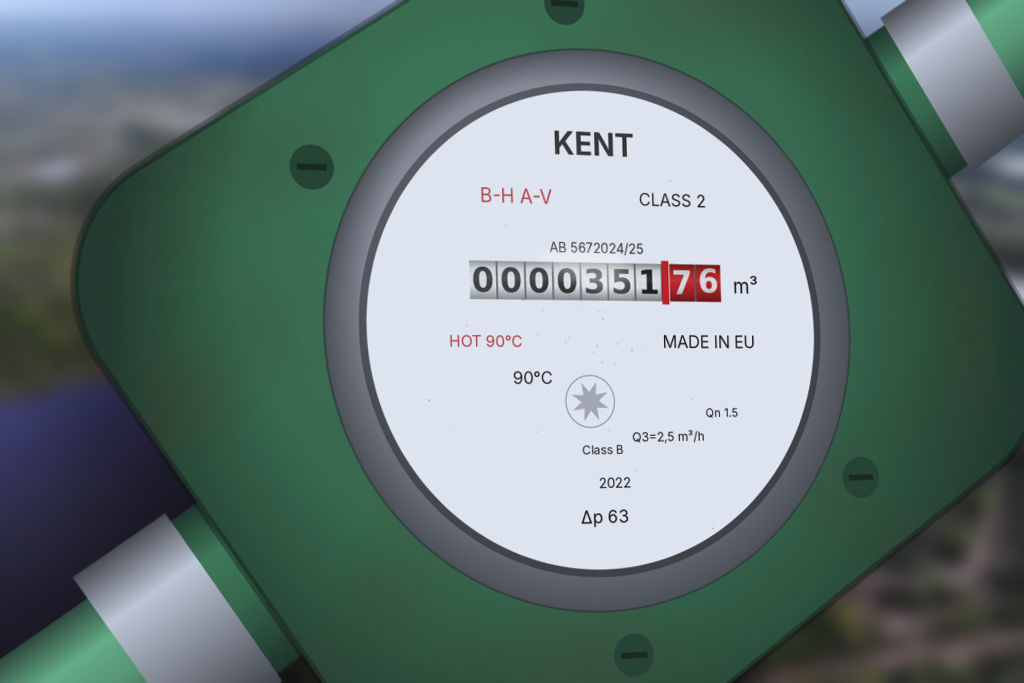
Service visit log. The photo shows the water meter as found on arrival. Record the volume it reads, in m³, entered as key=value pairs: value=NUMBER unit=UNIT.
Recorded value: value=351.76 unit=m³
